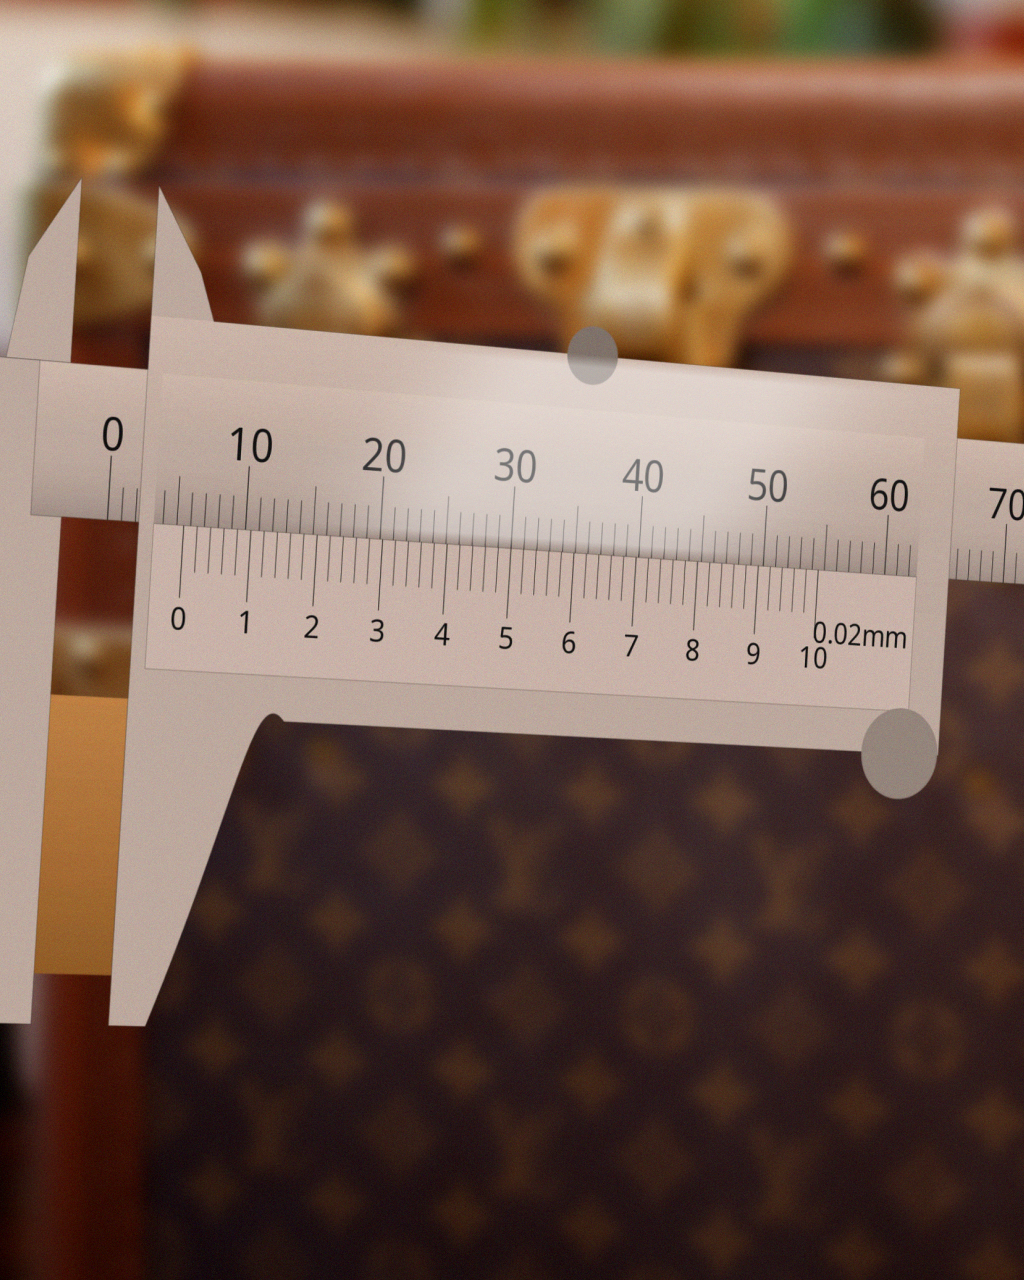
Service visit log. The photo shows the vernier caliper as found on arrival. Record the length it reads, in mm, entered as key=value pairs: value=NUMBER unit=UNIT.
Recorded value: value=5.5 unit=mm
